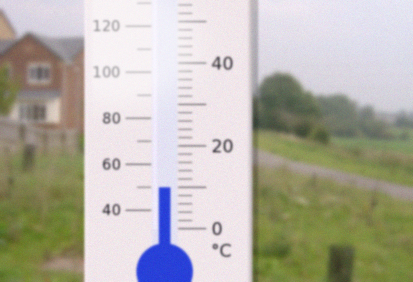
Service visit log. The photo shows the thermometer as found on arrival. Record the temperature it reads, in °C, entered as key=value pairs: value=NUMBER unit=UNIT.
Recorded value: value=10 unit=°C
